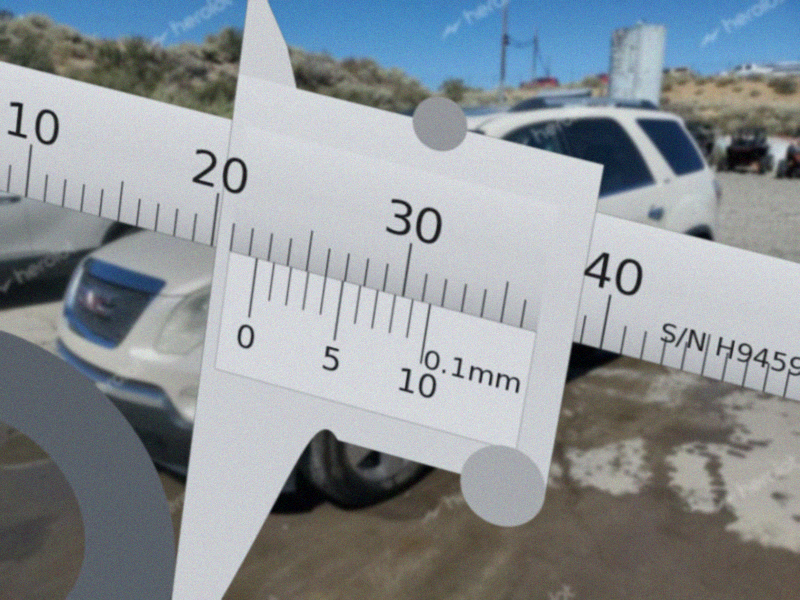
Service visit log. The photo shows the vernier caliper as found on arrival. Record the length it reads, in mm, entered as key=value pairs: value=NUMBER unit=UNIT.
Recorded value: value=22.4 unit=mm
